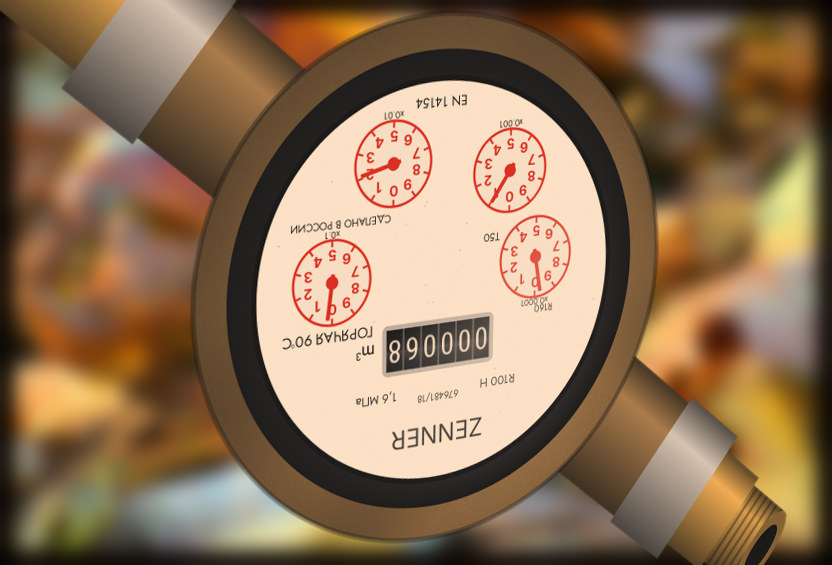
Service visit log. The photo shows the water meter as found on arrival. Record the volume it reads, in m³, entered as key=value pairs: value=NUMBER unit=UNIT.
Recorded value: value=68.0209 unit=m³
